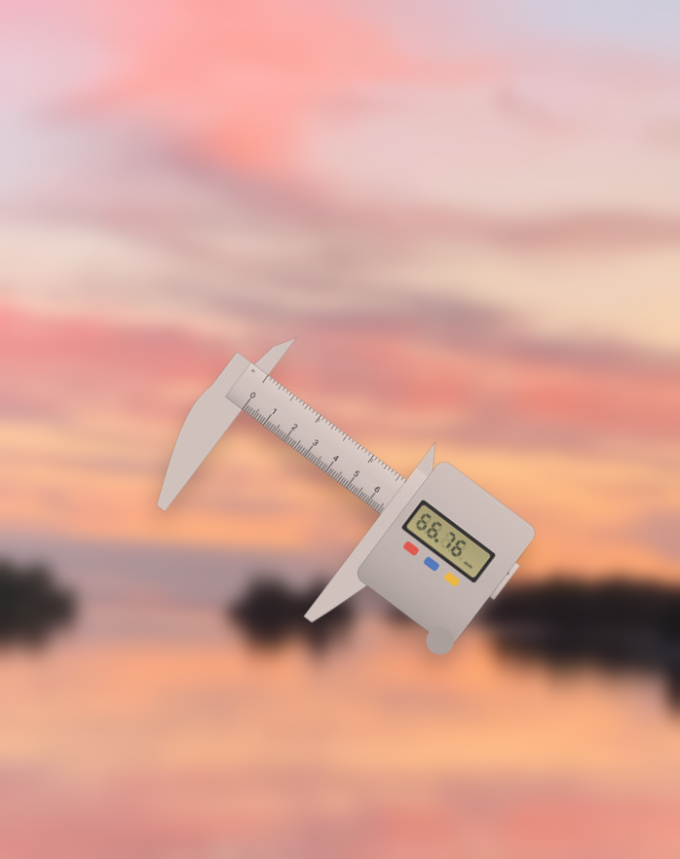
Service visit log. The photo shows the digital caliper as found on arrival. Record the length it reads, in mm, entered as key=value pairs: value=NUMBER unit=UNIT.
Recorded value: value=66.76 unit=mm
